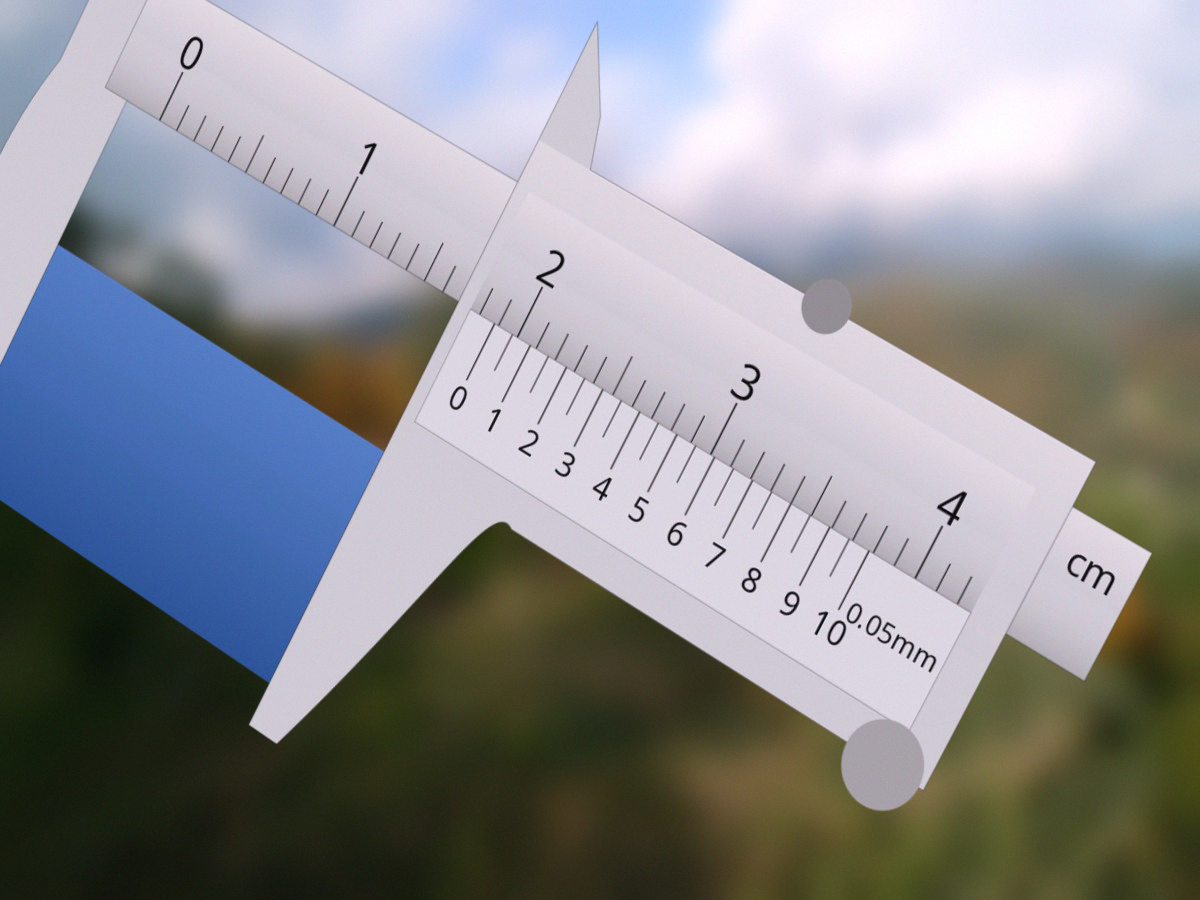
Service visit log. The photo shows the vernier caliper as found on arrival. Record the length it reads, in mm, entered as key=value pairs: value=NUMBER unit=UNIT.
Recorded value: value=18.8 unit=mm
